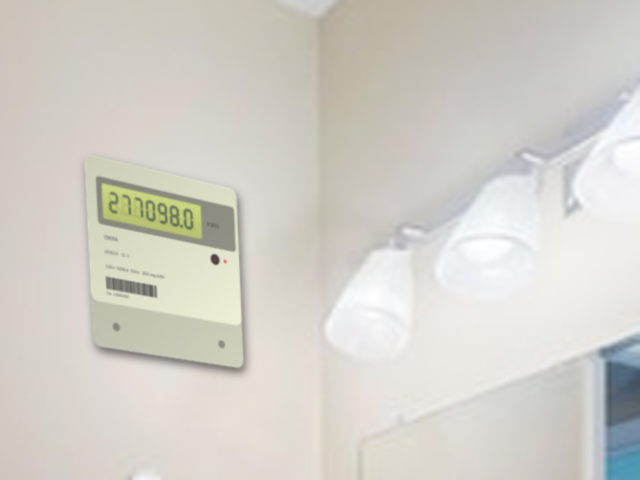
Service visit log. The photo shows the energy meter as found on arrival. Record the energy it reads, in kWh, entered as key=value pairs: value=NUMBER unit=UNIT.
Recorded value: value=277098.0 unit=kWh
